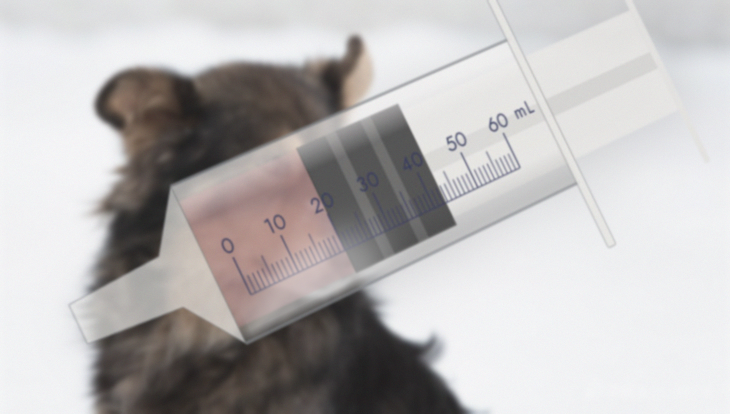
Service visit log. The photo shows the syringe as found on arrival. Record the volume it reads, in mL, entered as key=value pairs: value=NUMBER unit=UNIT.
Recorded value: value=20 unit=mL
